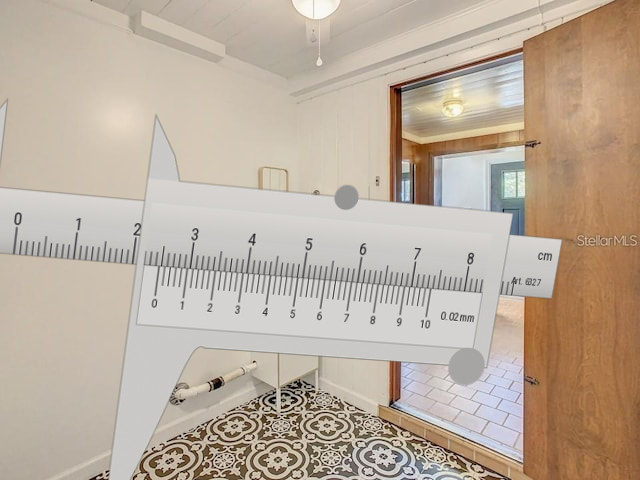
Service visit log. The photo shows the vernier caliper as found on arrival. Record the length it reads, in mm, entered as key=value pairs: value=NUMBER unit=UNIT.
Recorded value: value=24.6 unit=mm
